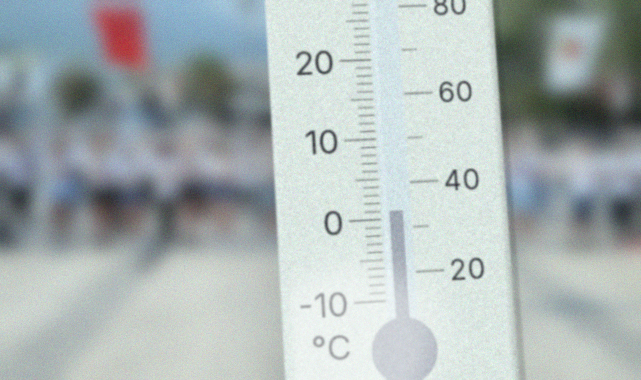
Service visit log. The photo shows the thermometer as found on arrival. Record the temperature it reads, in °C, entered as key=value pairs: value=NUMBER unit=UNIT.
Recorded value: value=1 unit=°C
